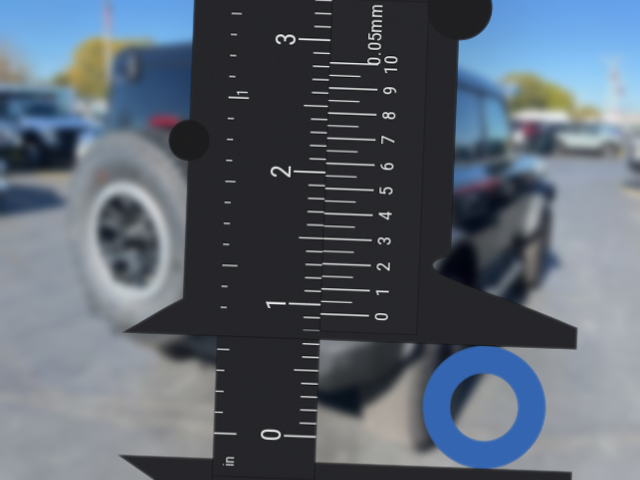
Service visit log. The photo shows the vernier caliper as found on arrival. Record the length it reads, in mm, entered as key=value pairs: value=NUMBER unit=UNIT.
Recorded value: value=9.3 unit=mm
